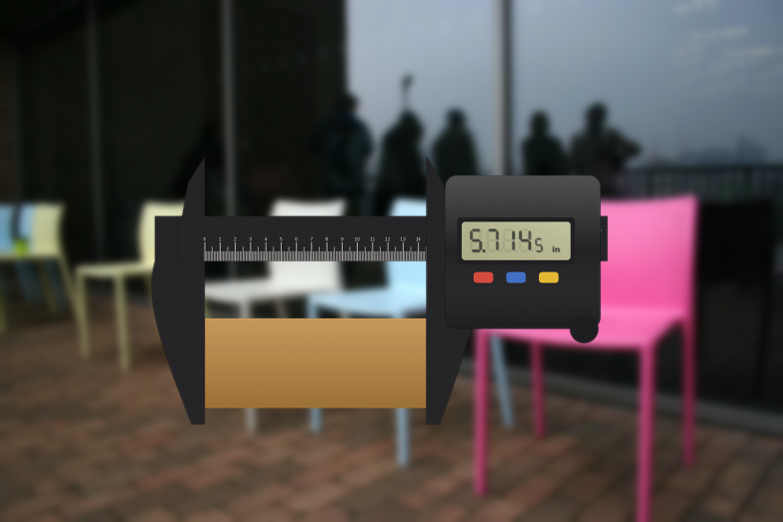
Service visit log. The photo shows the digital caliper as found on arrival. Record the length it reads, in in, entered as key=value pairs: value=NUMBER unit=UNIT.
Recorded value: value=5.7145 unit=in
